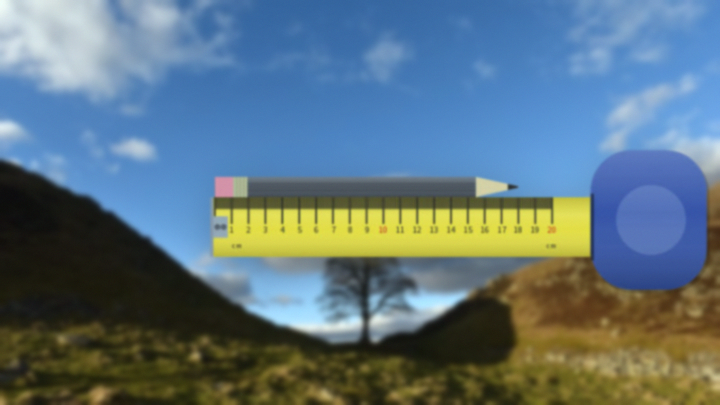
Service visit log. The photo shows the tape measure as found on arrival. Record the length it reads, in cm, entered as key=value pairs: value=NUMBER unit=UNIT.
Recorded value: value=18 unit=cm
